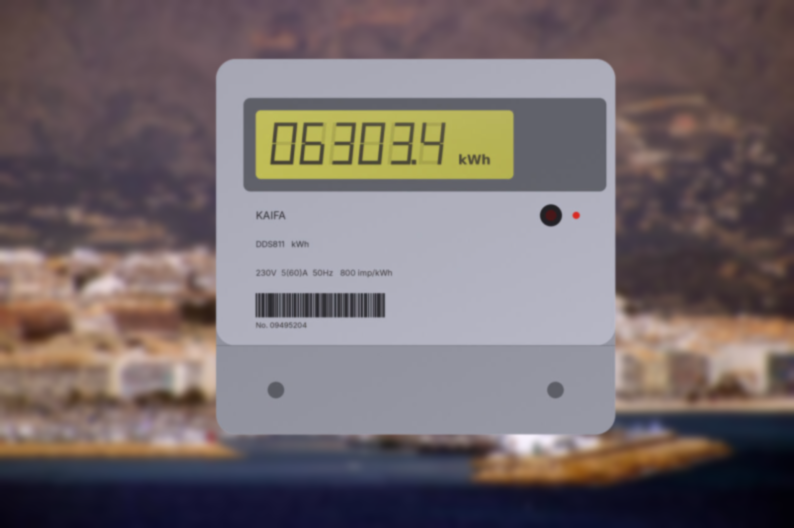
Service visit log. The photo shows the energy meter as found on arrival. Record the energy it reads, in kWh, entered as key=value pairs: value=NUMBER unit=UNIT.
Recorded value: value=6303.4 unit=kWh
